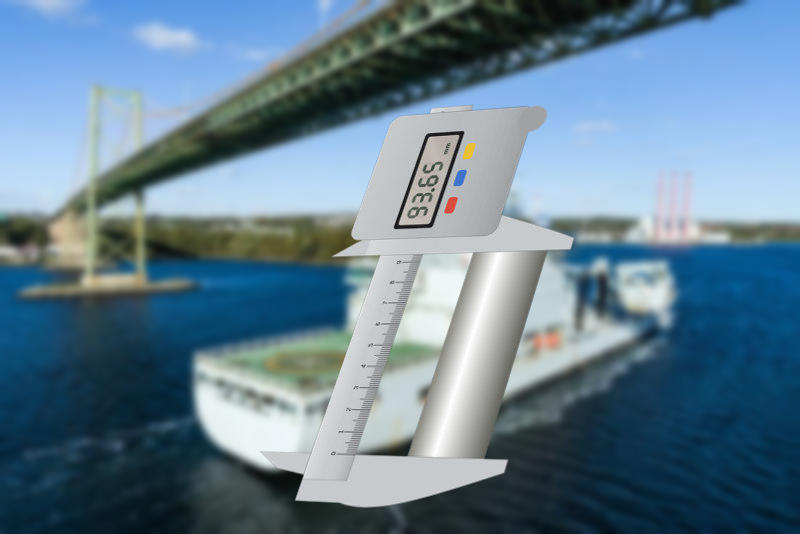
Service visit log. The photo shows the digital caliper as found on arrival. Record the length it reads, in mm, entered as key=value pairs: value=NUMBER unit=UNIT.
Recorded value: value=93.65 unit=mm
